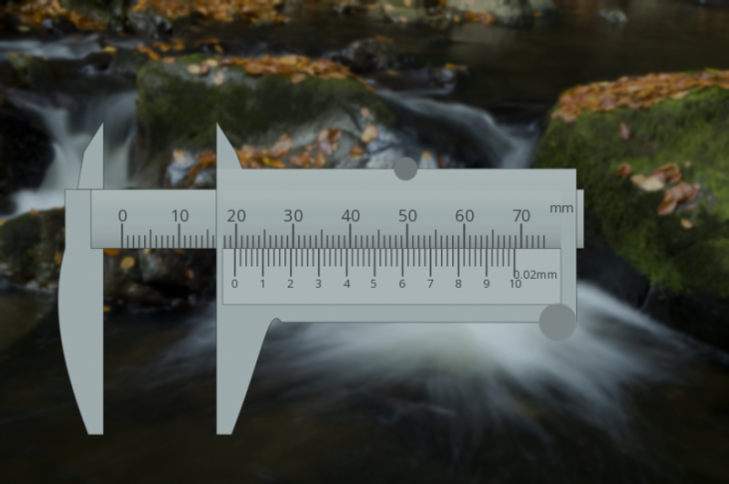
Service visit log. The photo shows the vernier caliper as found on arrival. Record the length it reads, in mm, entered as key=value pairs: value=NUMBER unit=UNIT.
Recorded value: value=19.8 unit=mm
